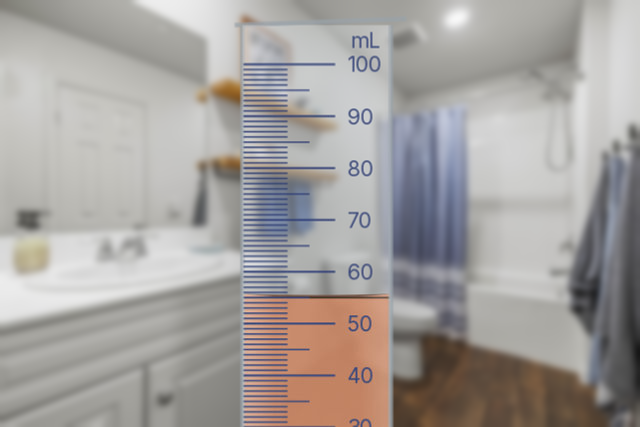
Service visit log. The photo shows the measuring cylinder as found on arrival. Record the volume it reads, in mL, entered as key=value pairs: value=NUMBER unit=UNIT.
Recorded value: value=55 unit=mL
